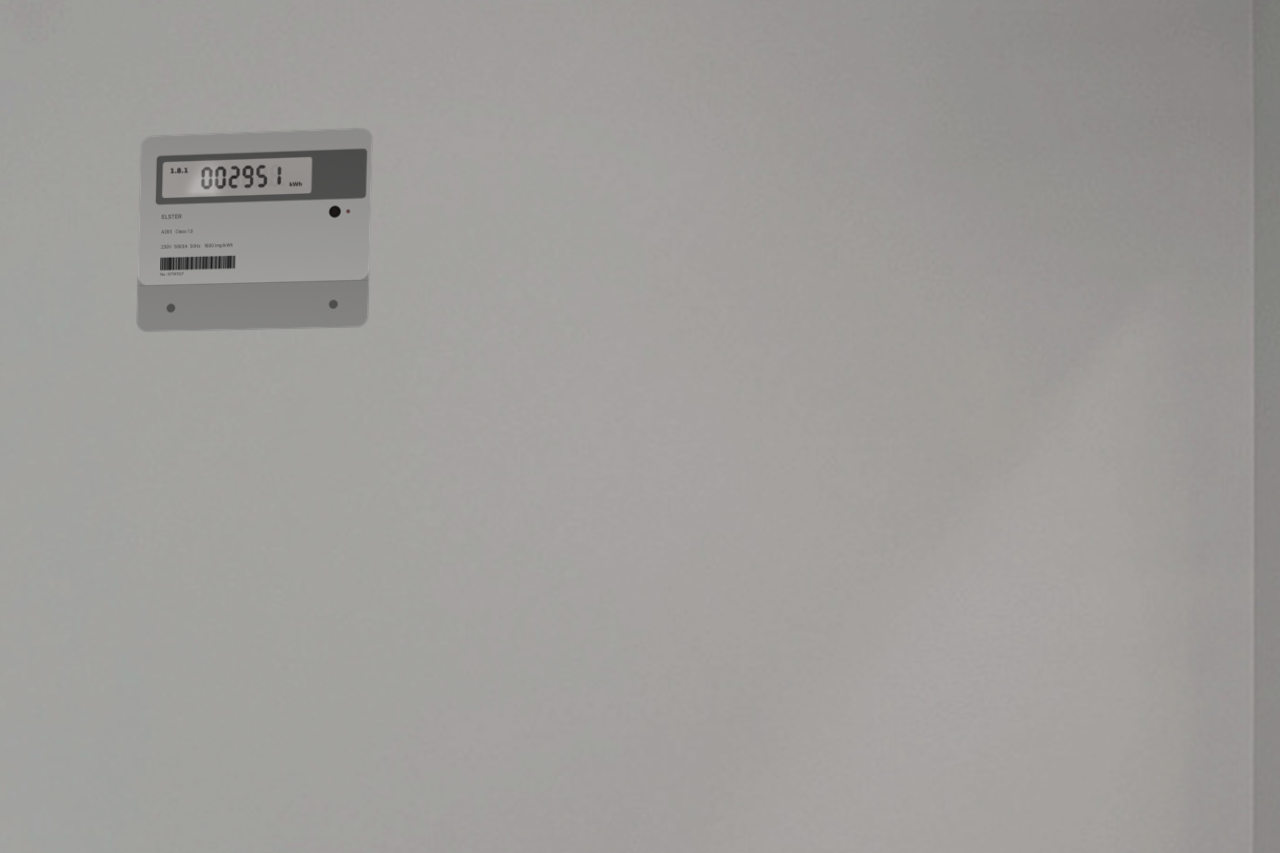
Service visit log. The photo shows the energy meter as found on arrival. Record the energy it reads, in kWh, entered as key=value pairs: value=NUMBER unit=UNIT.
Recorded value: value=2951 unit=kWh
